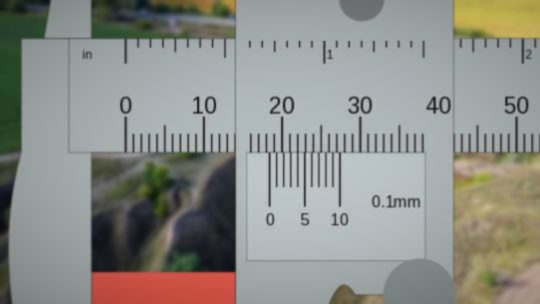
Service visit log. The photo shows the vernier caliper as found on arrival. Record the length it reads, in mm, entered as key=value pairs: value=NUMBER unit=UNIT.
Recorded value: value=18.4 unit=mm
